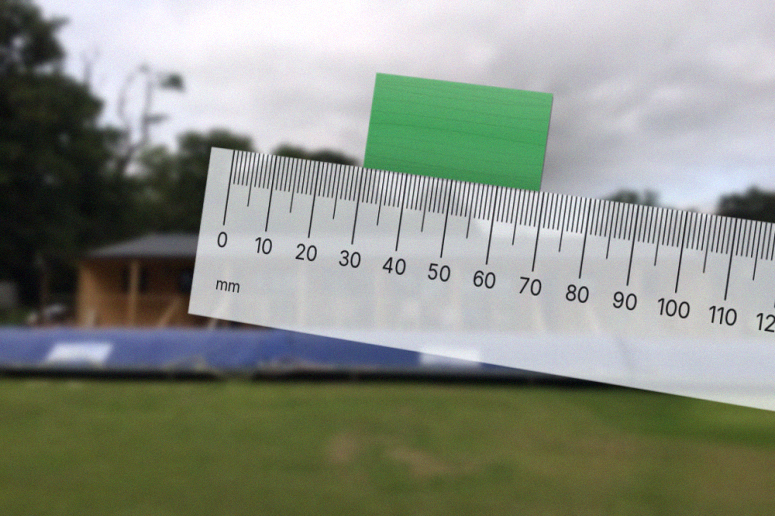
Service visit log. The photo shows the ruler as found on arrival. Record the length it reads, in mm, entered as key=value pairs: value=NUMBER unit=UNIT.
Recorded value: value=39 unit=mm
